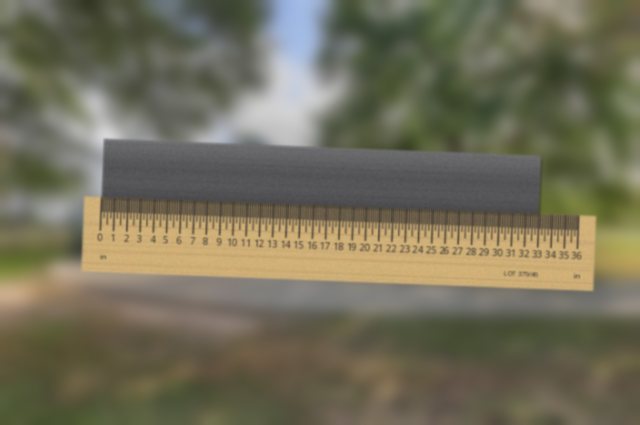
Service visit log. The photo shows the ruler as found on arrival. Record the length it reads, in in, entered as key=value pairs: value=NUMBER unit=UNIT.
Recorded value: value=33 unit=in
